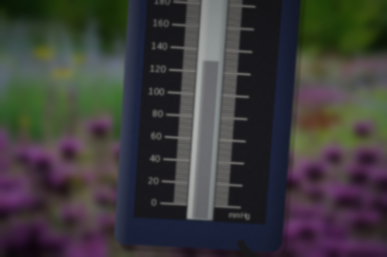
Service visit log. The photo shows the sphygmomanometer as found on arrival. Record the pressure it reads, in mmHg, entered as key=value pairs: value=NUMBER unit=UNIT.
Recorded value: value=130 unit=mmHg
